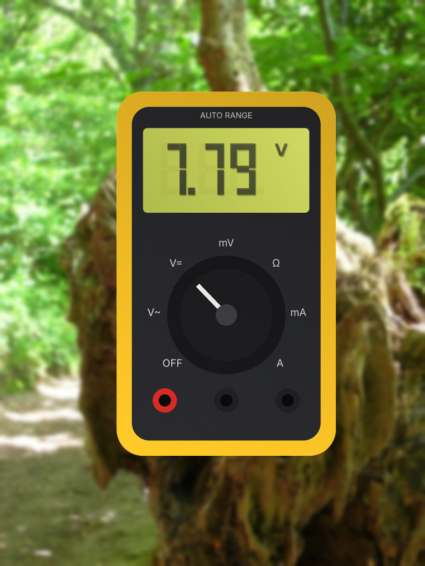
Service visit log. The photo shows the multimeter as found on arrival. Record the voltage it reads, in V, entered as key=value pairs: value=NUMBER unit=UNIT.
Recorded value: value=7.79 unit=V
